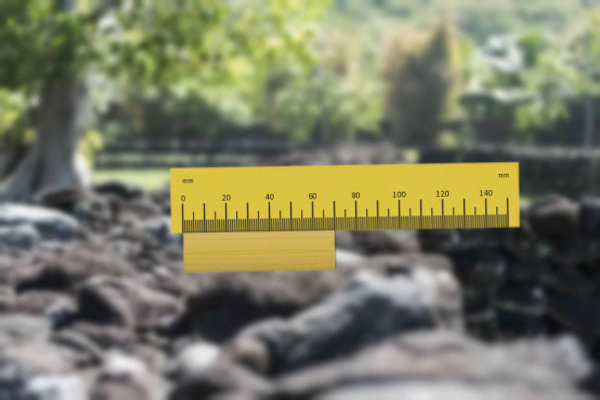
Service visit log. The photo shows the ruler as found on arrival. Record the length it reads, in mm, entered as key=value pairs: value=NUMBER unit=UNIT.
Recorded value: value=70 unit=mm
